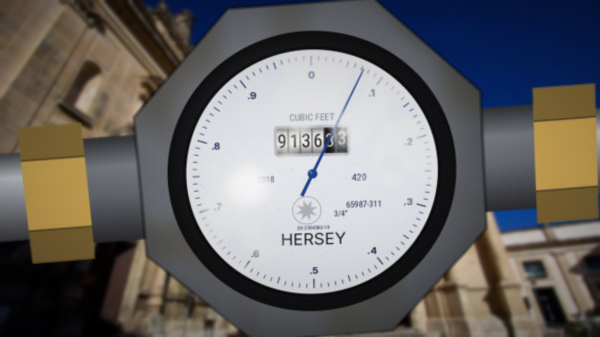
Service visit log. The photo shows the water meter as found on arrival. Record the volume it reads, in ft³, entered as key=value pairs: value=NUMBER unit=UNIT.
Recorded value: value=913633.07 unit=ft³
